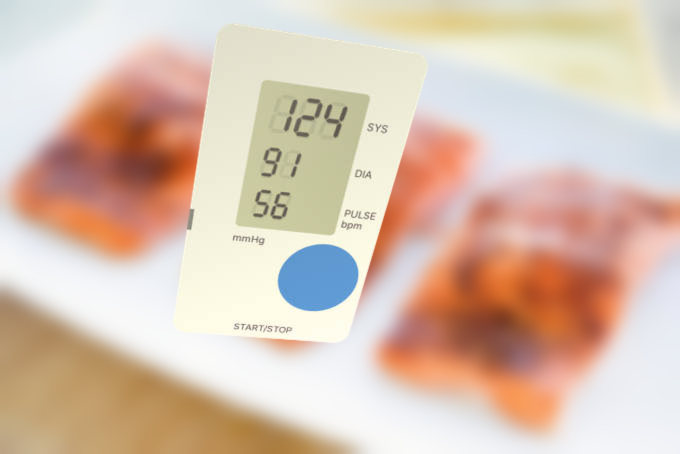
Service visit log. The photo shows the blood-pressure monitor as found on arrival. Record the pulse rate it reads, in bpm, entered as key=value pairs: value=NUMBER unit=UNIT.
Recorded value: value=56 unit=bpm
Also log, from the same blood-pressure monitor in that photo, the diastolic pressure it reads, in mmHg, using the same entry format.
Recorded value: value=91 unit=mmHg
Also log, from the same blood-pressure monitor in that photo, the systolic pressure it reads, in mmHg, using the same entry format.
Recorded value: value=124 unit=mmHg
